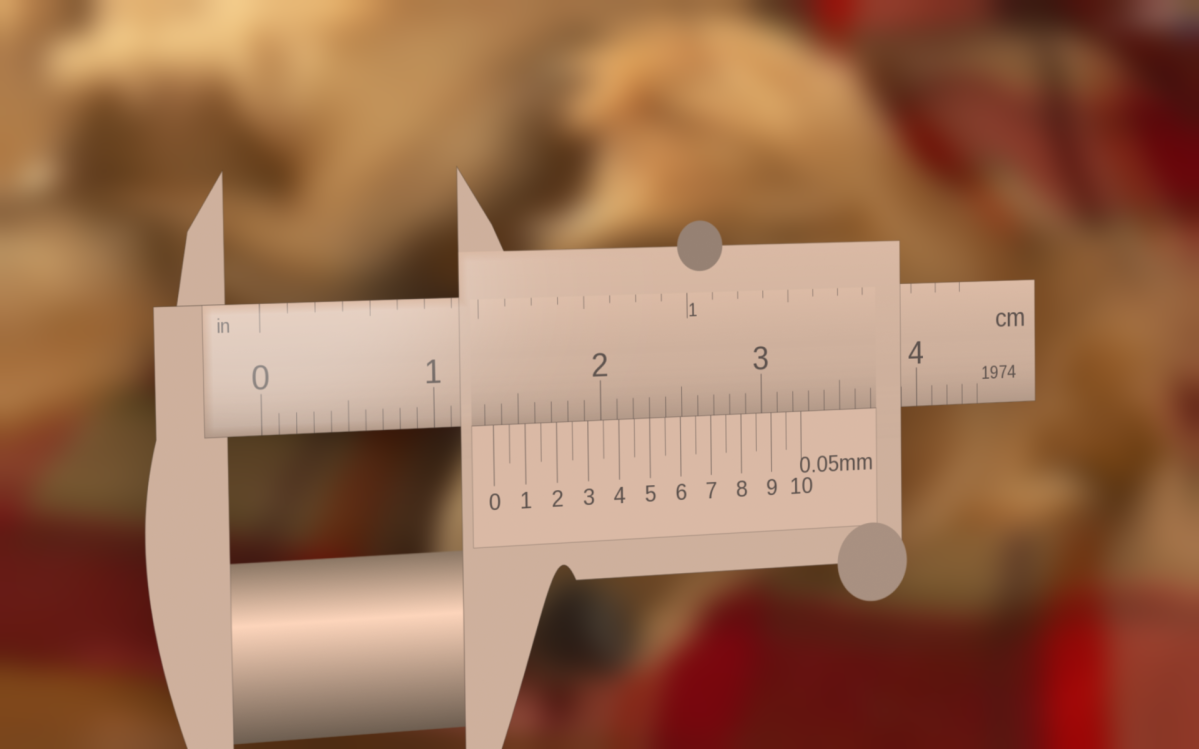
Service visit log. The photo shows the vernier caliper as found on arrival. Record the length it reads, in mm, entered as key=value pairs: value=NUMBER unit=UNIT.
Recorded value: value=13.5 unit=mm
